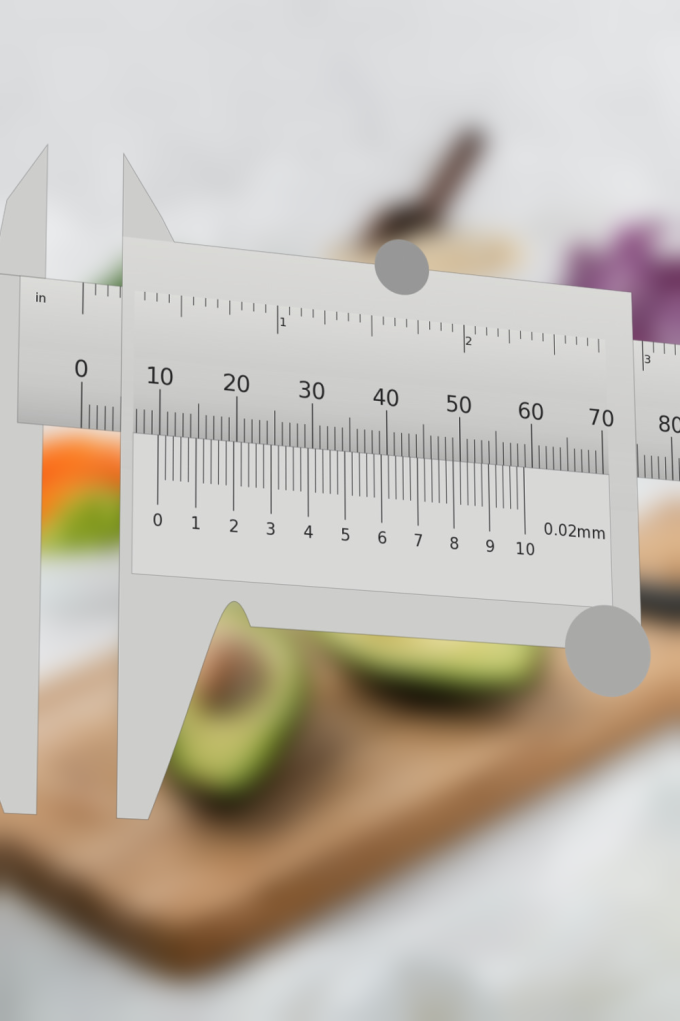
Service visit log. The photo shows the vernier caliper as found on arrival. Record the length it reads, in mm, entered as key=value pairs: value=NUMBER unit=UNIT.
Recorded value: value=9.8 unit=mm
